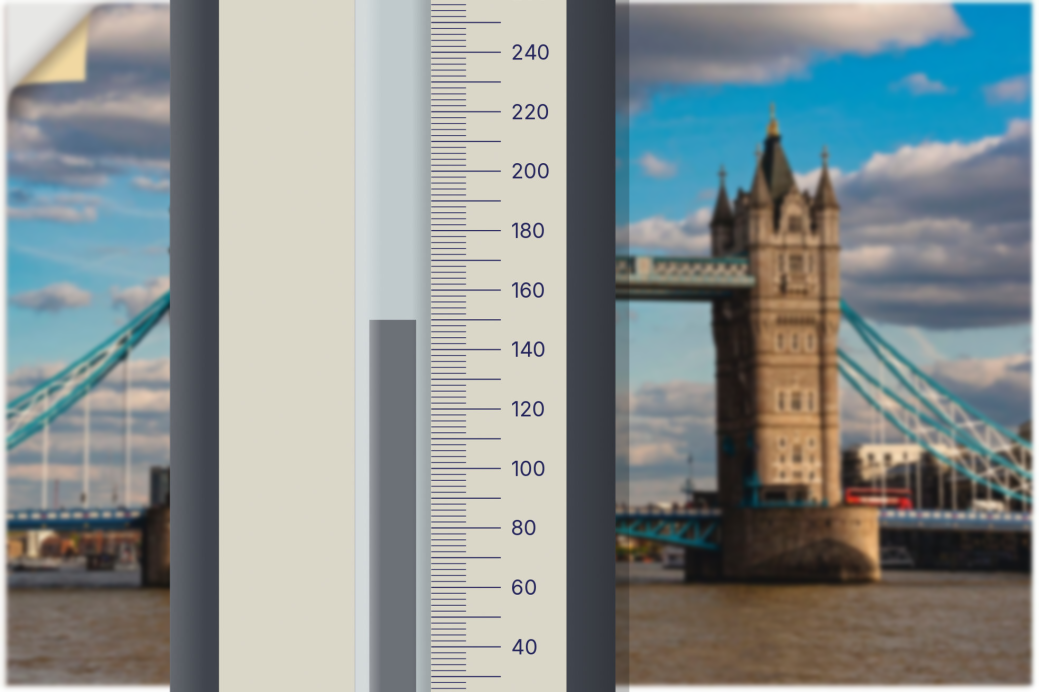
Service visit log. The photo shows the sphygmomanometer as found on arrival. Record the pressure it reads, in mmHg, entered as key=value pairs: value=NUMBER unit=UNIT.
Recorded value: value=150 unit=mmHg
